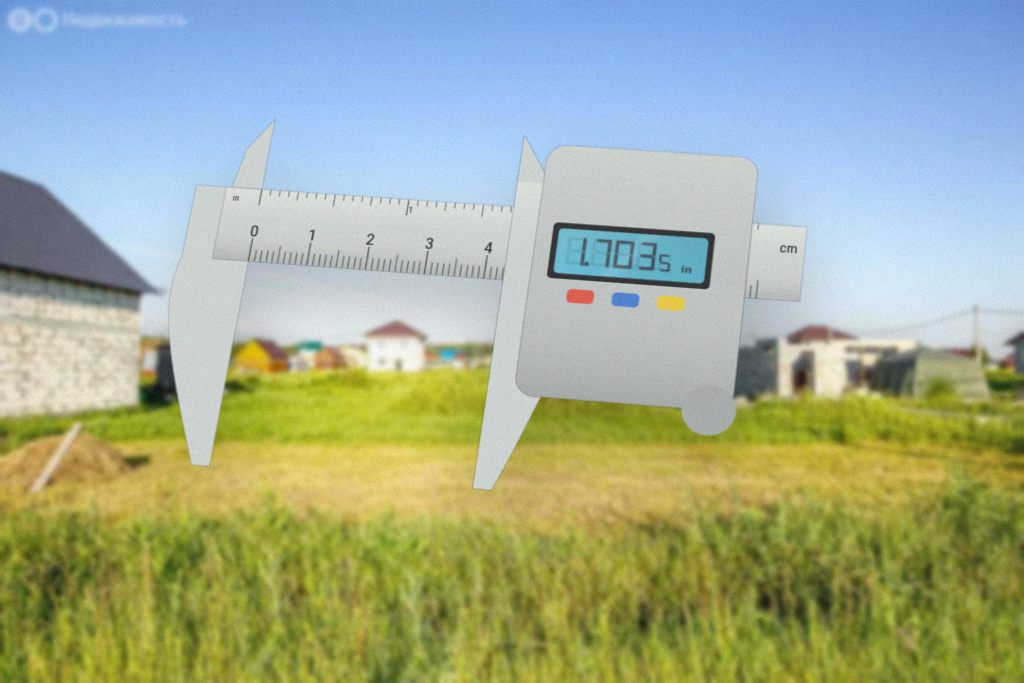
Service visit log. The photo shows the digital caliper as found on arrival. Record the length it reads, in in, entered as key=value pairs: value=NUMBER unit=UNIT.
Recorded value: value=1.7035 unit=in
